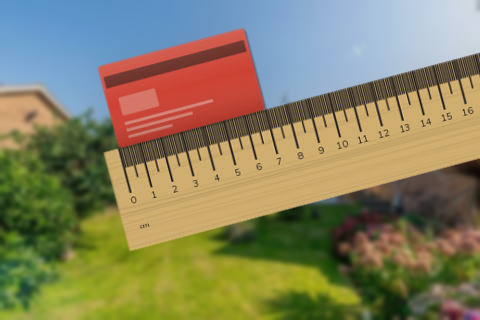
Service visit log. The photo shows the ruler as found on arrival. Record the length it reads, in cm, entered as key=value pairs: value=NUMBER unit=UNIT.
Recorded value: value=7 unit=cm
